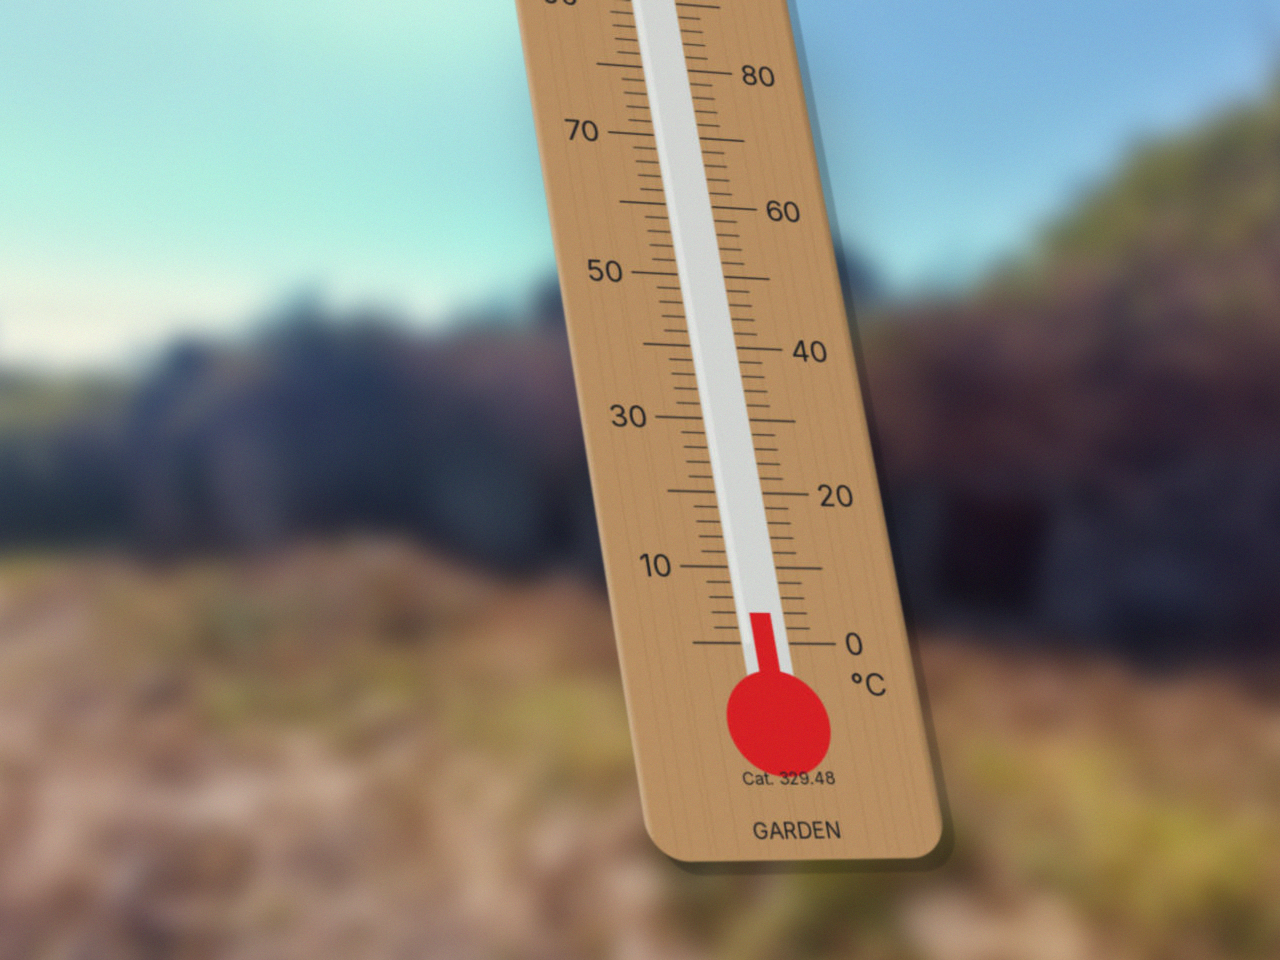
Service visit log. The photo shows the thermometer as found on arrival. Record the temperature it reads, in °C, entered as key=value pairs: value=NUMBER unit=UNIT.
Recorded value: value=4 unit=°C
